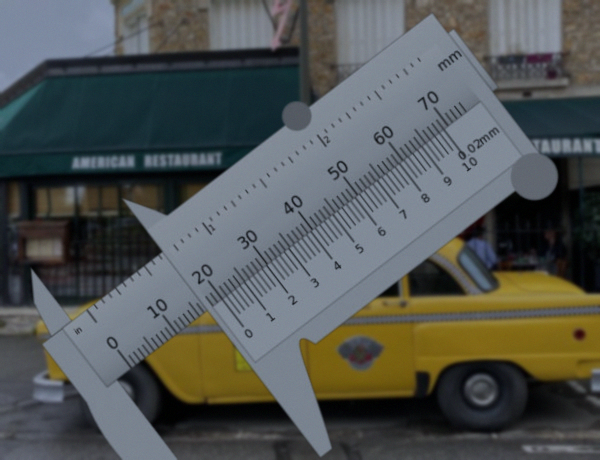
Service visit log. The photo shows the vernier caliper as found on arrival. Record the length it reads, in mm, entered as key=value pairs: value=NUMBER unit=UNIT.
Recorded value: value=20.0 unit=mm
